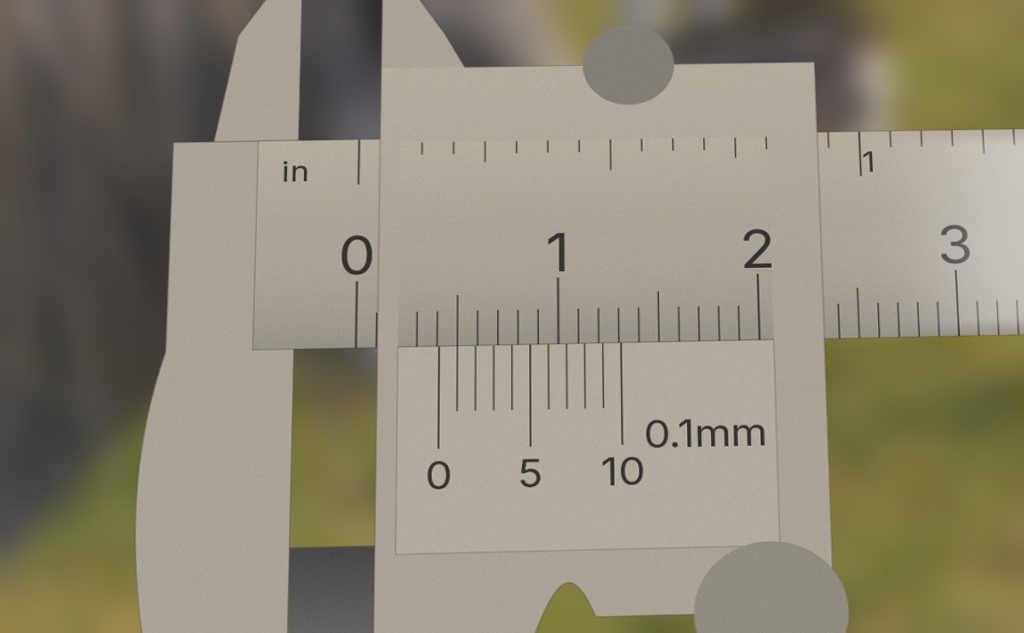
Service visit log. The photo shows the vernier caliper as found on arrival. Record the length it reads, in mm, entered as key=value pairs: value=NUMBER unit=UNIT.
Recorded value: value=4.1 unit=mm
